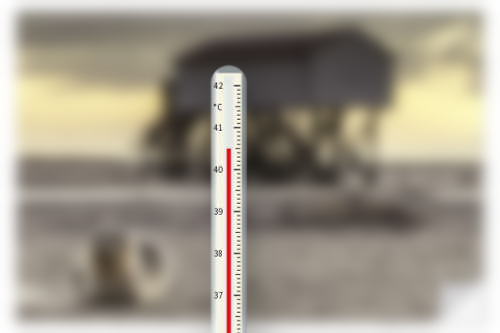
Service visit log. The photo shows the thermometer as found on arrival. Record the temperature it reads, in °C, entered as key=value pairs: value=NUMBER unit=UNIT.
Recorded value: value=40.5 unit=°C
